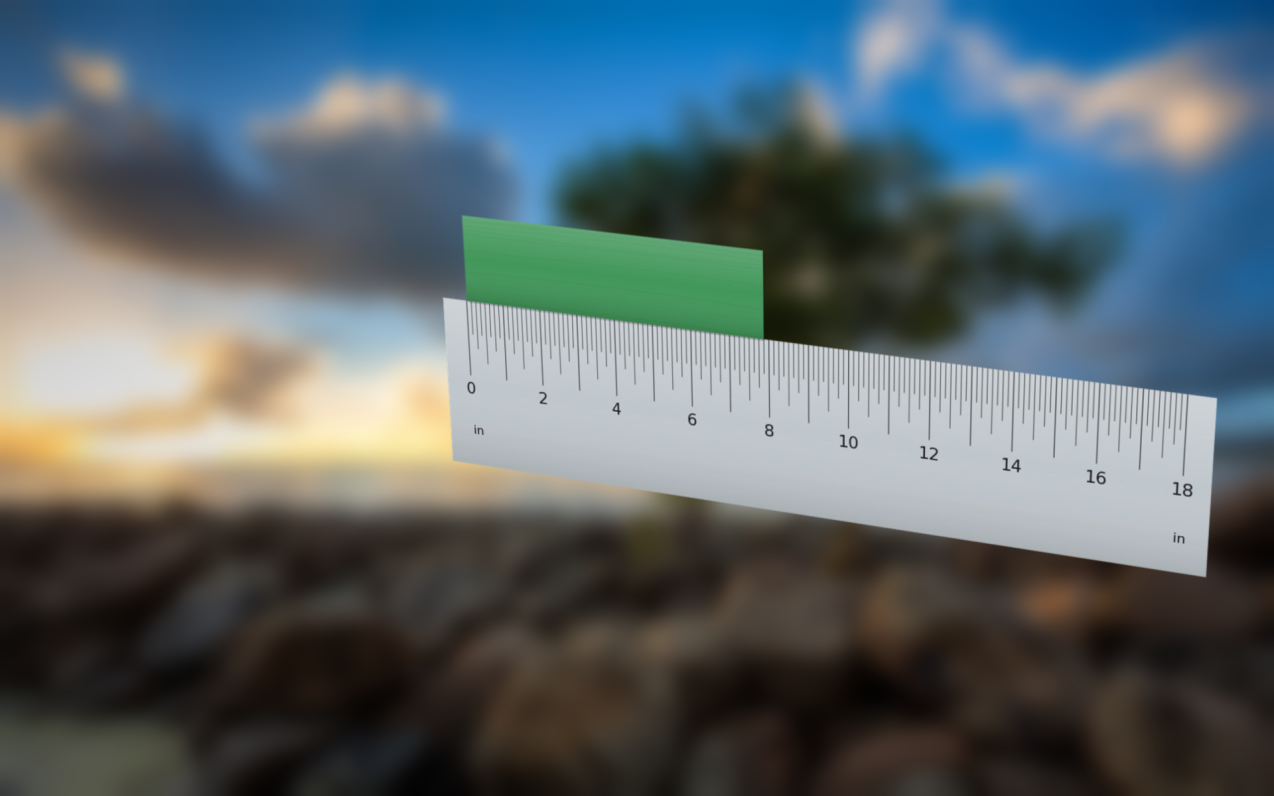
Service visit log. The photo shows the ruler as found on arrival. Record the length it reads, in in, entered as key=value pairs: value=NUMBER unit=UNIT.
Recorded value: value=7.875 unit=in
